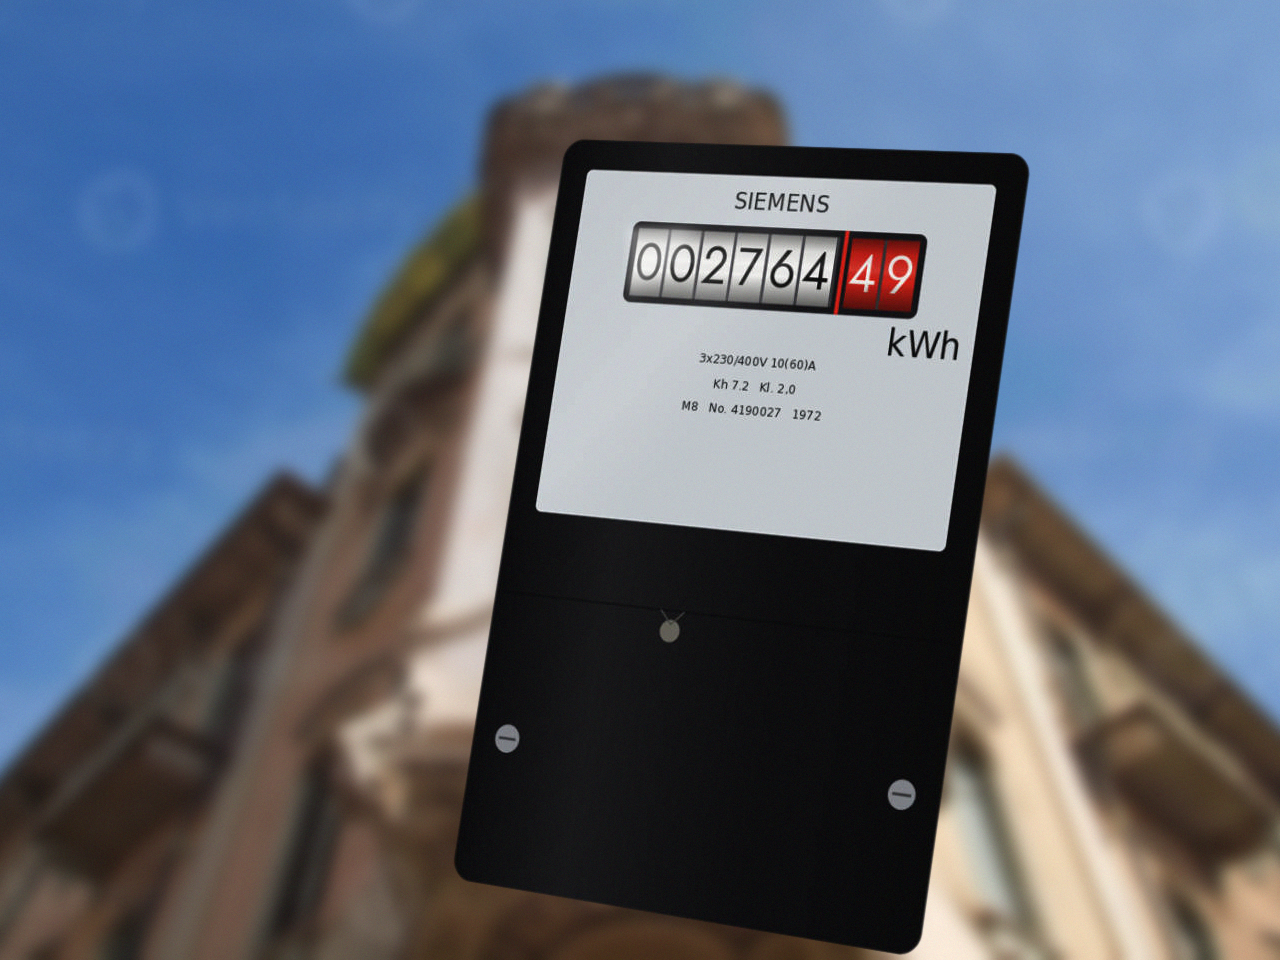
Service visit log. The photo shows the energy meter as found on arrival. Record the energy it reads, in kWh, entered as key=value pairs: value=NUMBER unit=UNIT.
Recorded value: value=2764.49 unit=kWh
